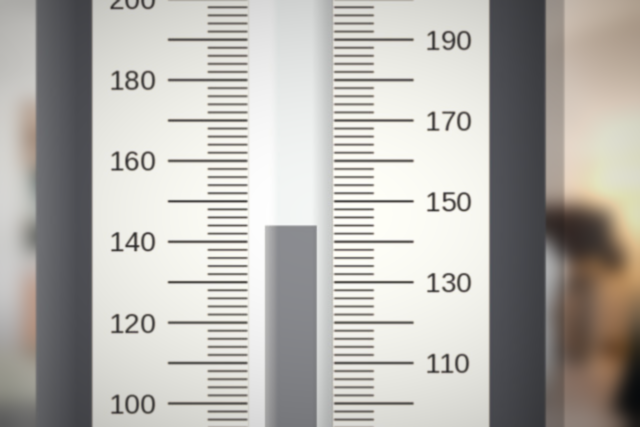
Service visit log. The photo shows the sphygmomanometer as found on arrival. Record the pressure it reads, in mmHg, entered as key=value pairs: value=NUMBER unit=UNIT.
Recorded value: value=144 unit=mmHg
